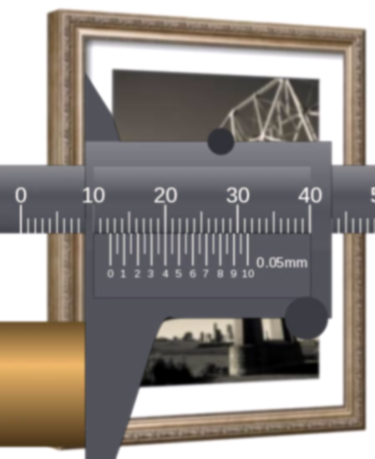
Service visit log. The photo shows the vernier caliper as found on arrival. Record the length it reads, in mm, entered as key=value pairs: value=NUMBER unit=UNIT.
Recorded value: value=12.4 unit=mm
